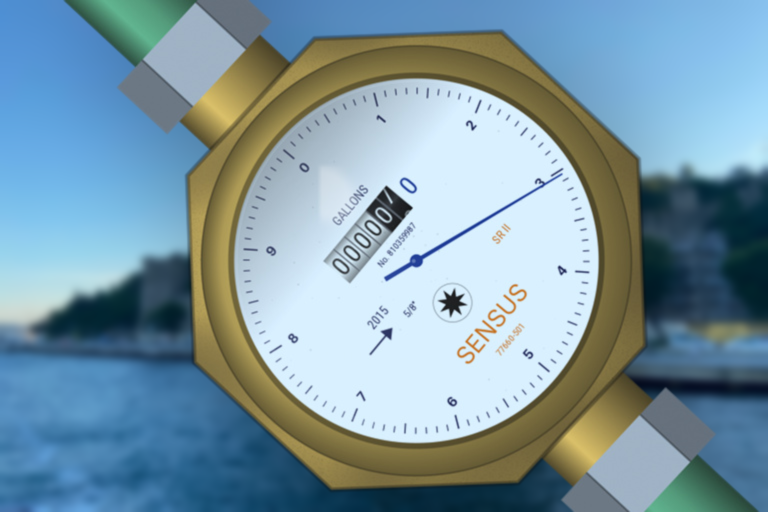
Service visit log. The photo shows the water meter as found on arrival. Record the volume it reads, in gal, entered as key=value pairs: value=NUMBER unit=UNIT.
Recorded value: value=73.0 unit=gal
